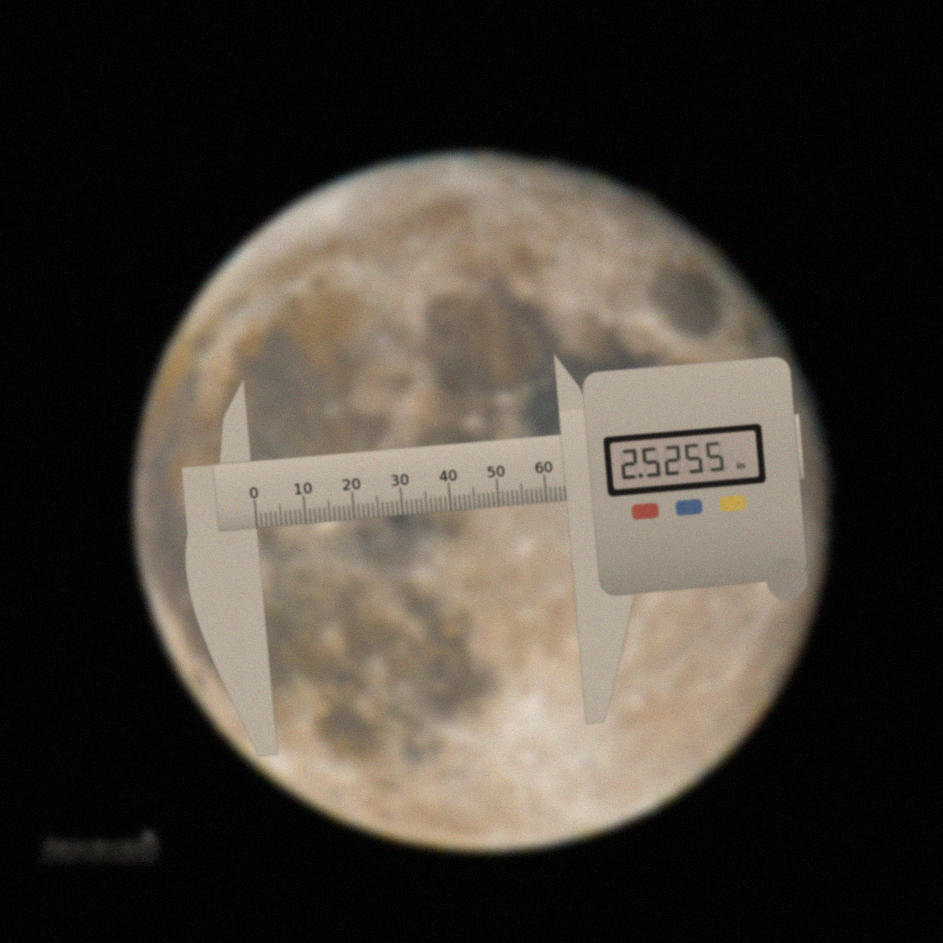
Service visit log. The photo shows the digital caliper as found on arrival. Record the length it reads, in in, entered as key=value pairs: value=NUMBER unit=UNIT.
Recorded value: value=2.5255 unit=in
